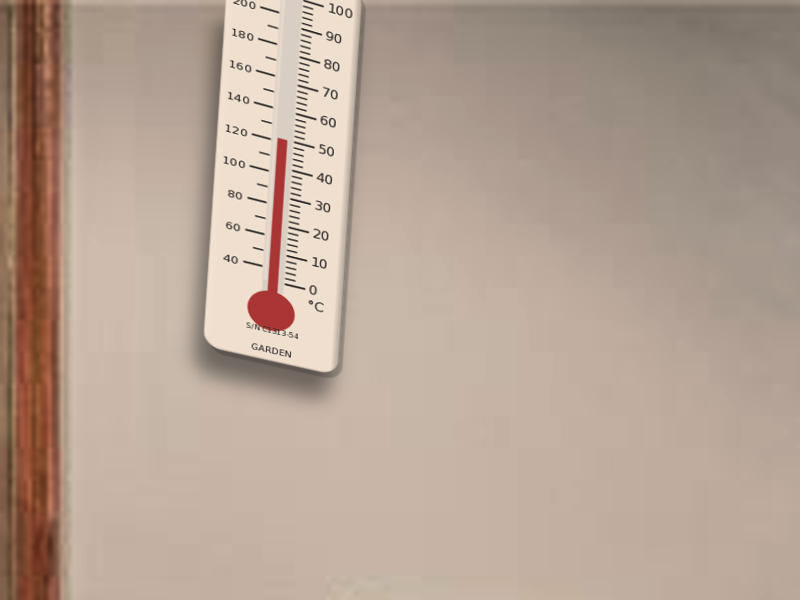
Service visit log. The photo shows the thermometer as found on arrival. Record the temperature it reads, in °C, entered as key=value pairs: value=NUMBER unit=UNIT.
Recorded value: value=50 unit=°C
